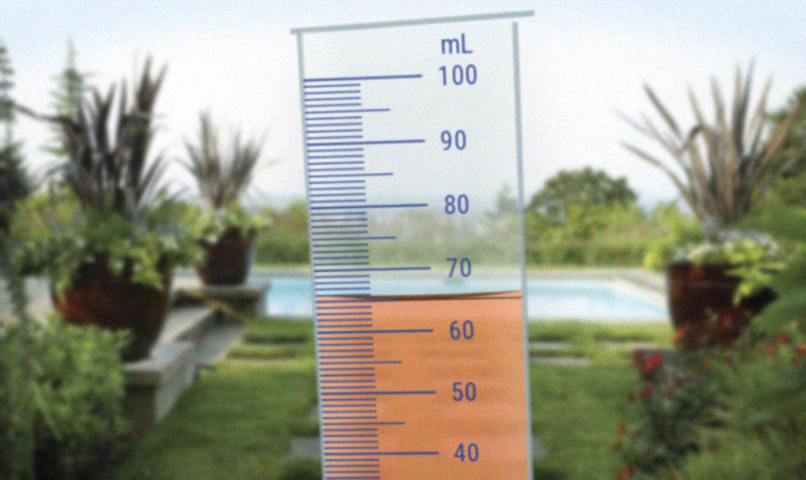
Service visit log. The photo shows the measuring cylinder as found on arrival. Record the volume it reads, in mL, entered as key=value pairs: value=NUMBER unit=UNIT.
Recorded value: value=65 unit=mL
